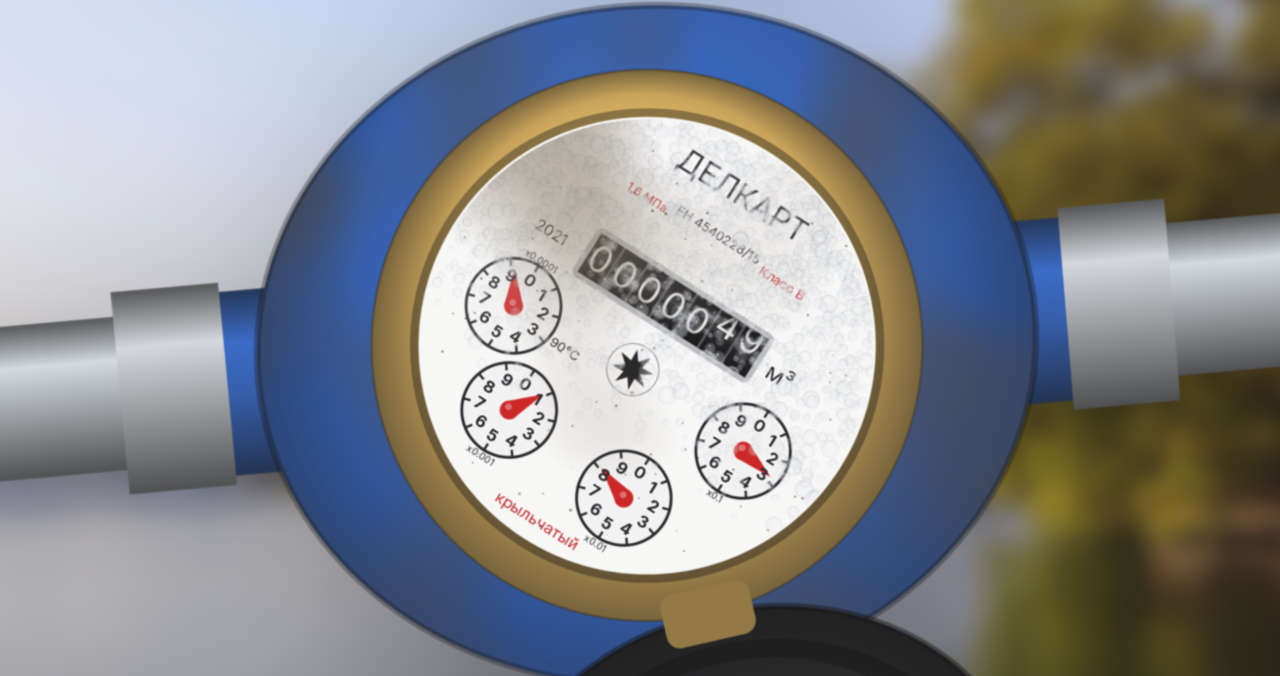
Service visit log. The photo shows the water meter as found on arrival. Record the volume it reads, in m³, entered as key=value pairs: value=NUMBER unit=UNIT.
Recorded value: value=49.2809 unit=m³
